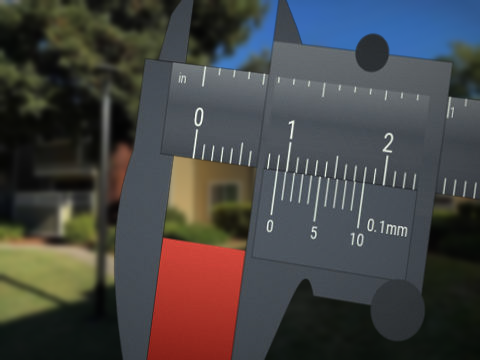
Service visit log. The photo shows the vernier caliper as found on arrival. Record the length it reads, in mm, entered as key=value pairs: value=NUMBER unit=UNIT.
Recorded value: value=9.0 unit=mm
